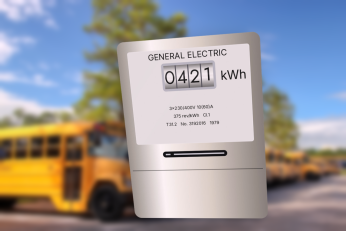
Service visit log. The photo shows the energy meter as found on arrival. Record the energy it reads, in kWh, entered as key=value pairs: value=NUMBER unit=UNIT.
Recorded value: value=421 unit=kWh
